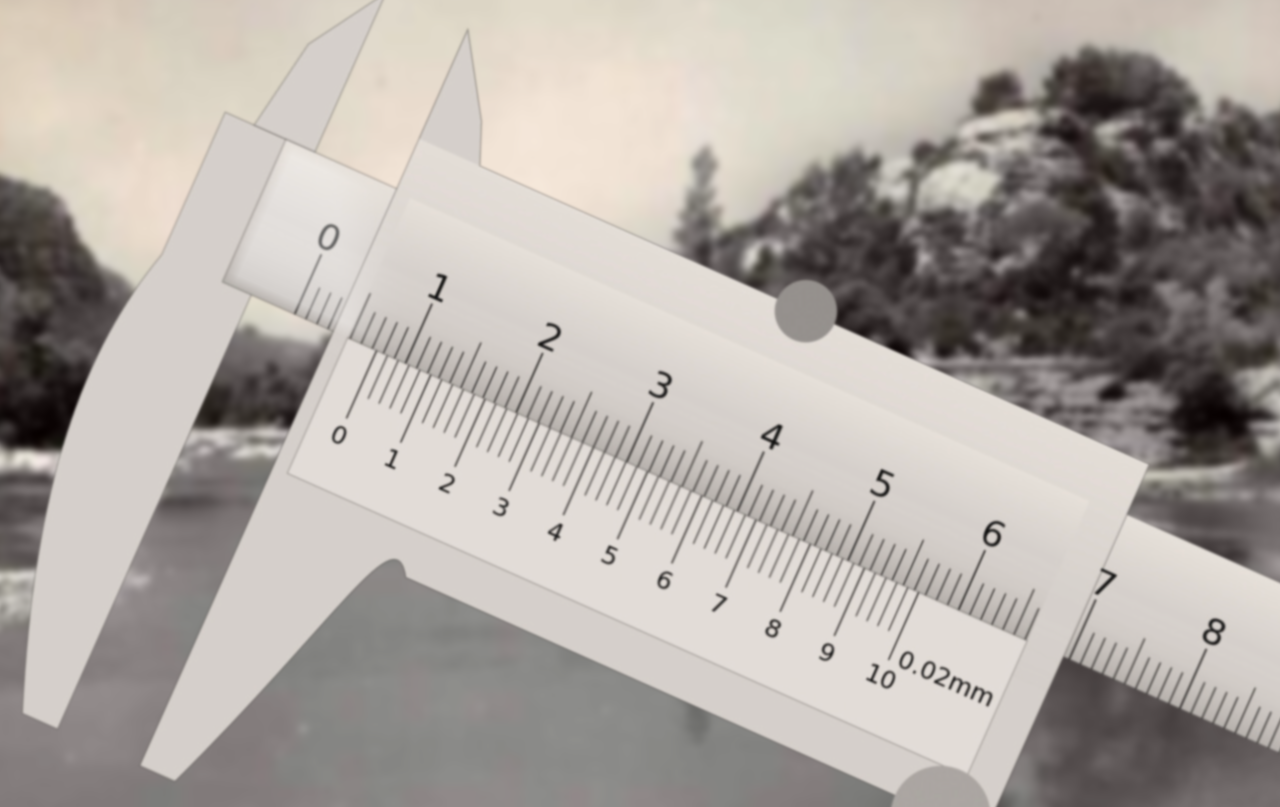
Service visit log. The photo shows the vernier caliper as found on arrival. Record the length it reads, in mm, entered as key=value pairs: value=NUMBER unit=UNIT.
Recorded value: value=7.4 unit=mm
